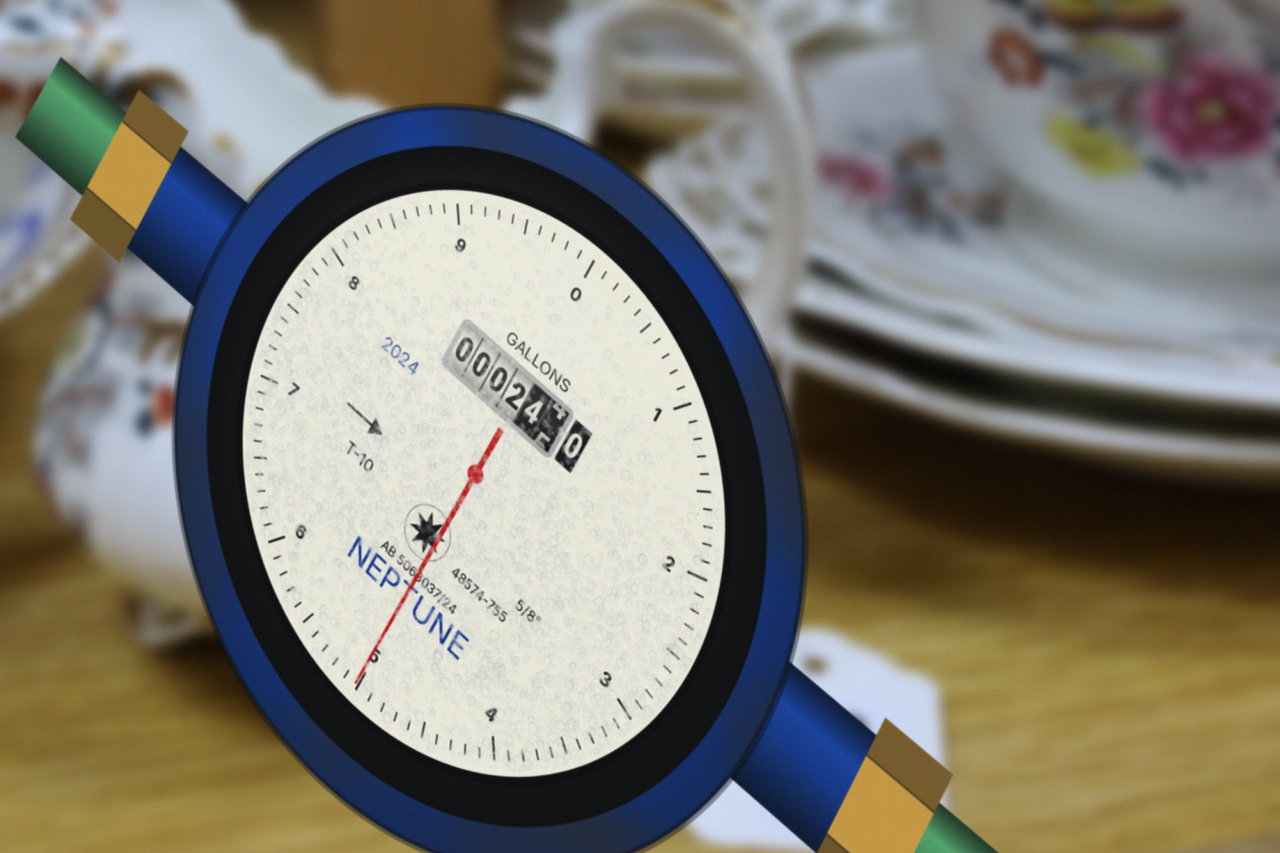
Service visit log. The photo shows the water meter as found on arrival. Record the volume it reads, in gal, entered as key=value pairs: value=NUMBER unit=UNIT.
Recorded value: value=2445.0 unit=gal
